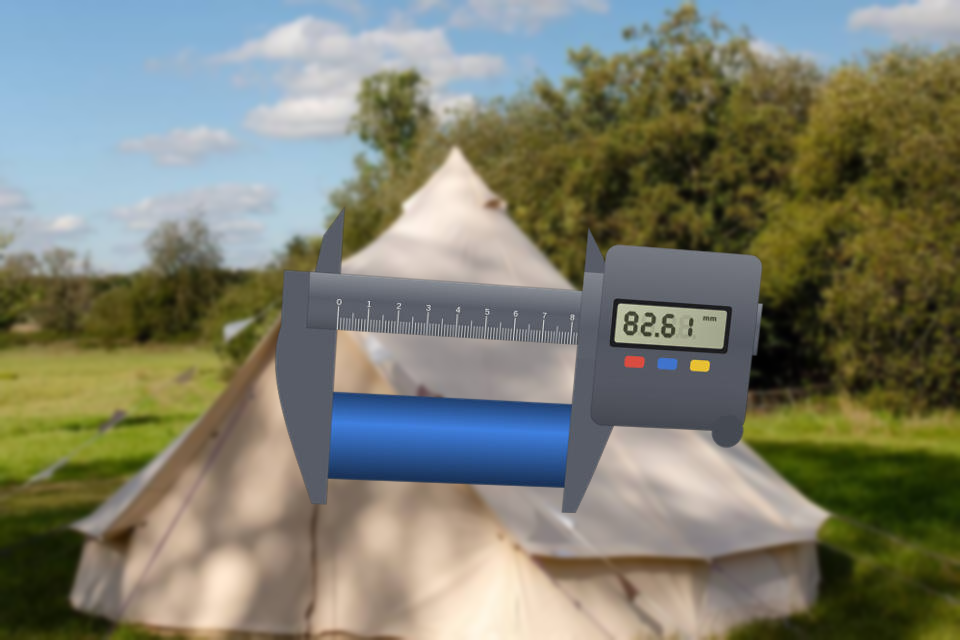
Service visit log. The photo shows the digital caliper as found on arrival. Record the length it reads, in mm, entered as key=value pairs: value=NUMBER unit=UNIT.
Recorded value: value=82.61 unit=mm
